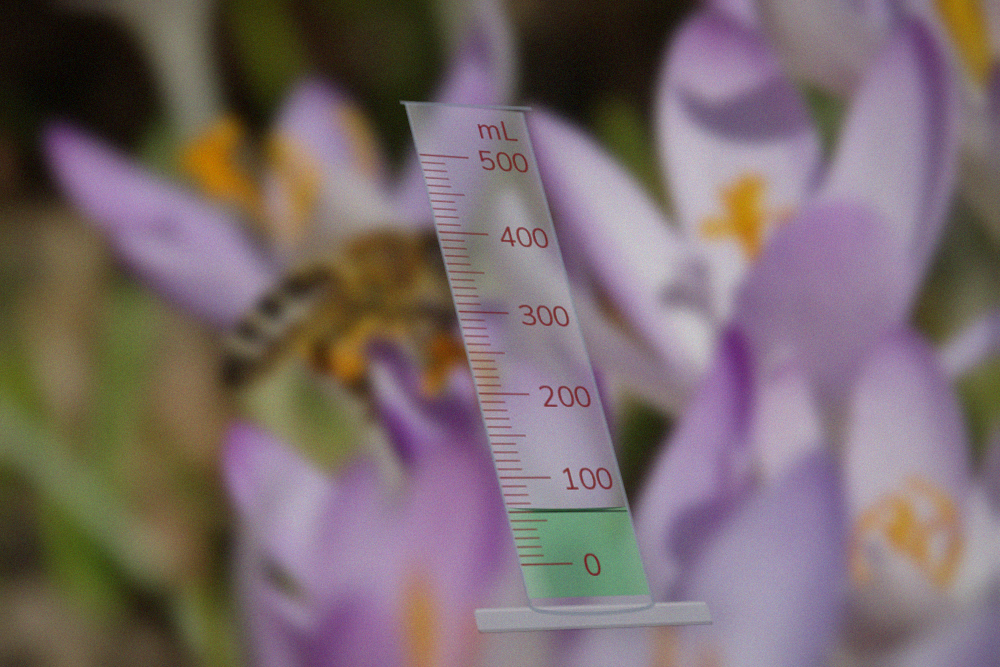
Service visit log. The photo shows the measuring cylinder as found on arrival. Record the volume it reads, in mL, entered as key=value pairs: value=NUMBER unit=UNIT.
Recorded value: value=60 unit=mL
